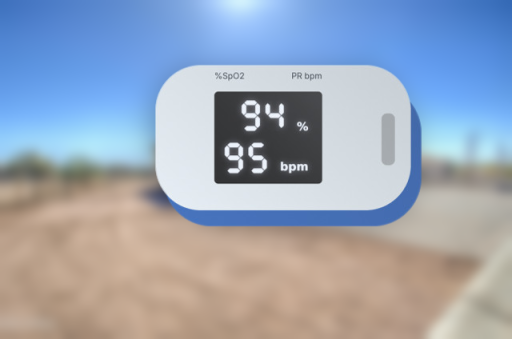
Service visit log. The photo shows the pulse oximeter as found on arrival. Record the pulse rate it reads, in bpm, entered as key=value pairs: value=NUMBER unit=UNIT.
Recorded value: value=95 unit=bpm
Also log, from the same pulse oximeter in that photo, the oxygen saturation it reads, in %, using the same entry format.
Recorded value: value=94 unit=%
